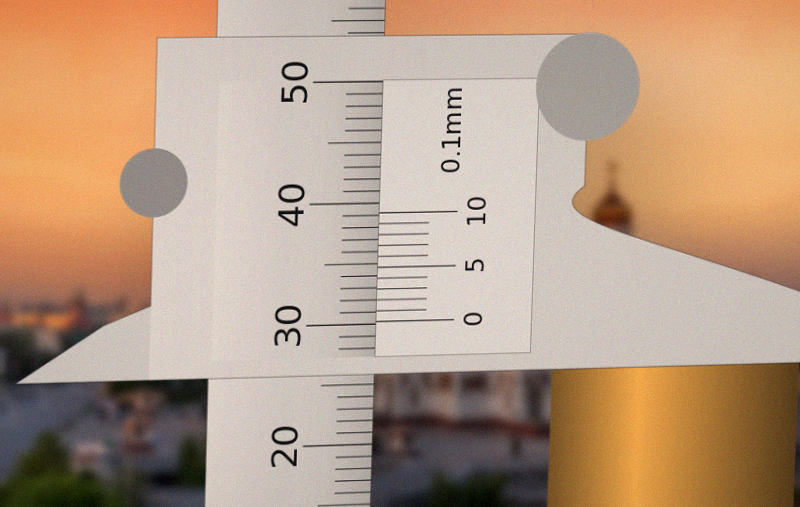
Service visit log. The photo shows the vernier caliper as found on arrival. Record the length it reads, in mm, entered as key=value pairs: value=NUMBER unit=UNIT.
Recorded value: value=30.2 unit=mm
